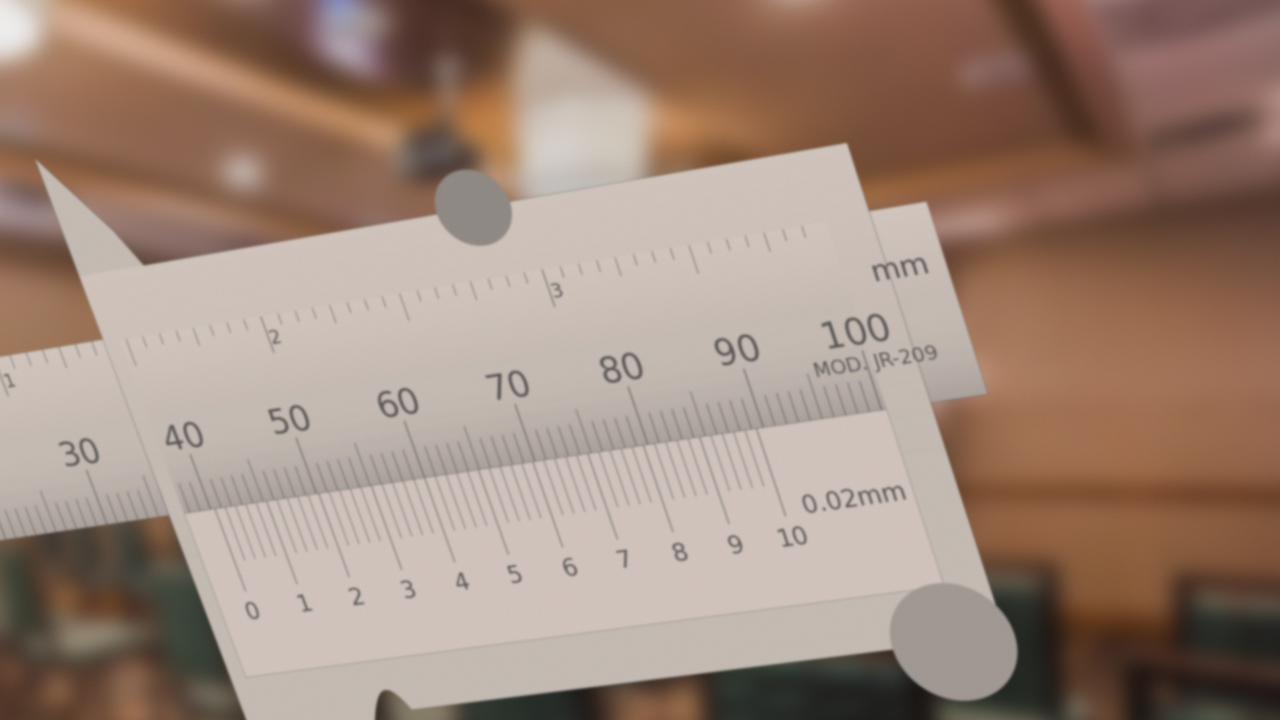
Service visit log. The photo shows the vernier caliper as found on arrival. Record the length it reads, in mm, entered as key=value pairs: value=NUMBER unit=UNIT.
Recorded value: value=40.4 unit=mm
